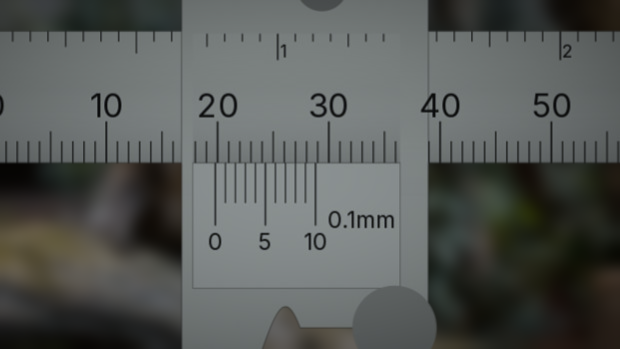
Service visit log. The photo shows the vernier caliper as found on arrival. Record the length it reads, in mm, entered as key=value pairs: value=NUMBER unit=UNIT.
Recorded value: value=19.8 unit=mm
